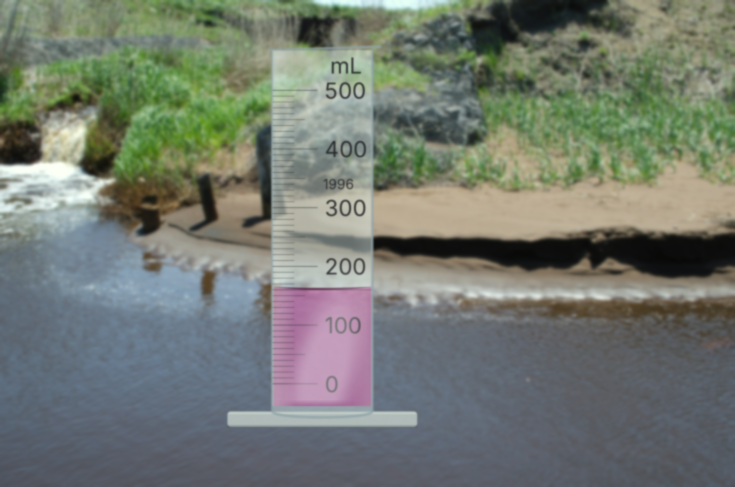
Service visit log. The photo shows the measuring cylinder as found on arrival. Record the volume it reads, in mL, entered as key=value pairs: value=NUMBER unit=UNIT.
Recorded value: value=160 unit=mL
